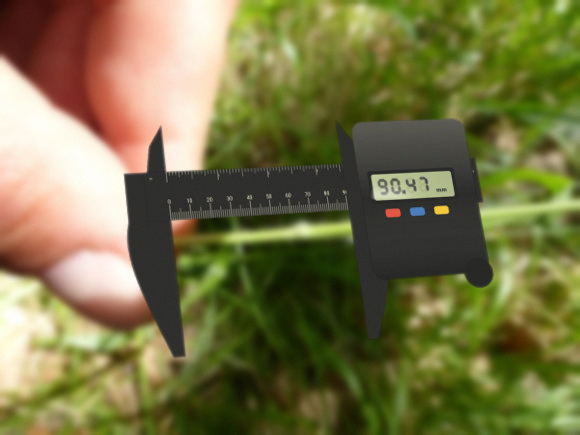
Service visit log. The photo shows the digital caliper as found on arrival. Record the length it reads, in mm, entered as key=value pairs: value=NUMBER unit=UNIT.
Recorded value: value=90.47 unit=mm
